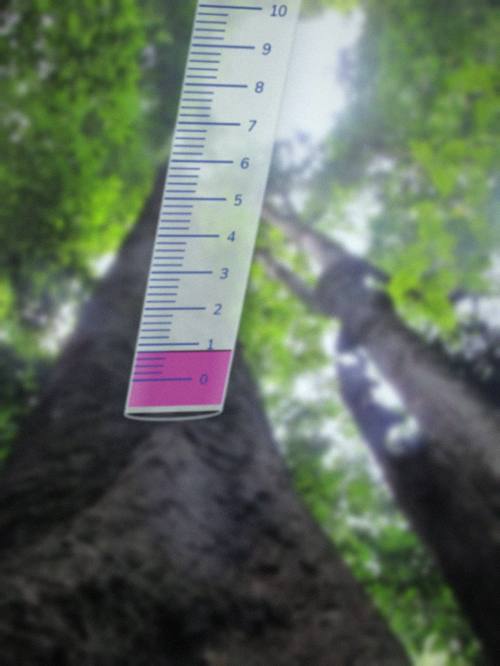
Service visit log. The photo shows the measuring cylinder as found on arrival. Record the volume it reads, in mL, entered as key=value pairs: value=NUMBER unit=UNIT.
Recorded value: value=0.8 unit=mL
